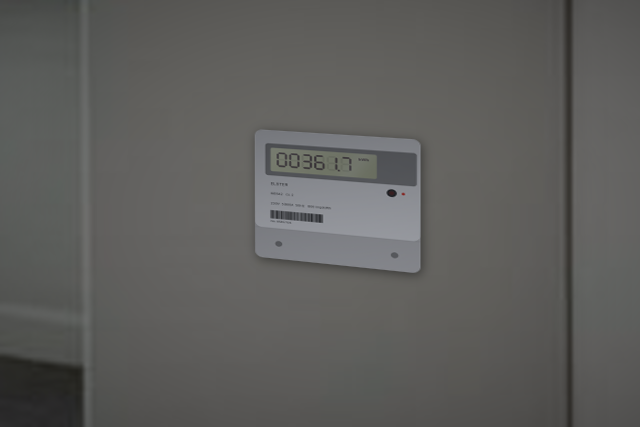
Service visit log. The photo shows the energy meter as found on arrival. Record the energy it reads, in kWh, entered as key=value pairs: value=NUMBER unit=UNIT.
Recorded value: value=361.7 unit=kWh
